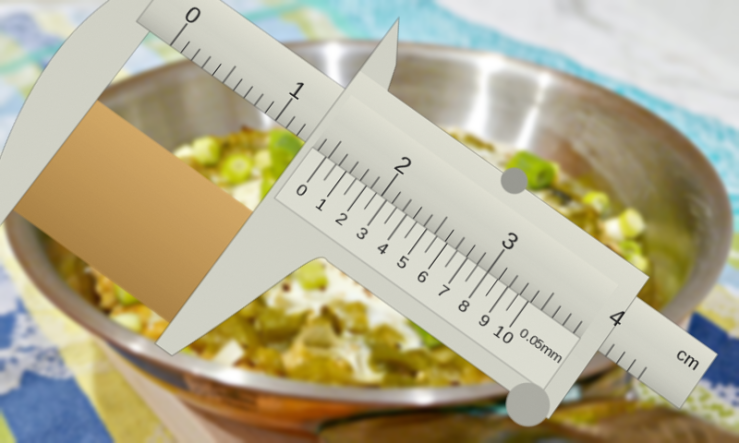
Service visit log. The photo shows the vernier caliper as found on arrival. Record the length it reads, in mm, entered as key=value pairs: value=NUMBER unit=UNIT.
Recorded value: value=14.8 unit=mm
